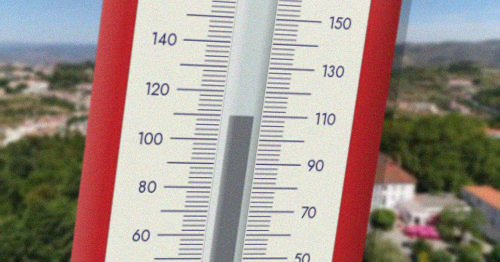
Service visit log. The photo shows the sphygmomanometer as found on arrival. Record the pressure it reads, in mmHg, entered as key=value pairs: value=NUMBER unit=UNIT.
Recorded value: value=110 unit=mmHg
